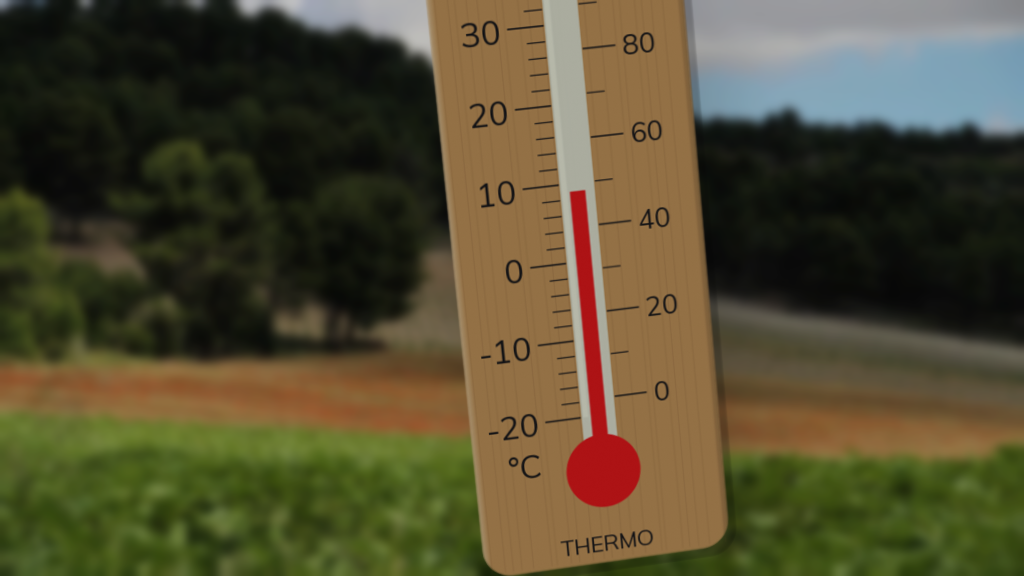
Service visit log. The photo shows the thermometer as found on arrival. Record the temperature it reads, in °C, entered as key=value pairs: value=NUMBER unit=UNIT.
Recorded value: value=9 unit=°C
